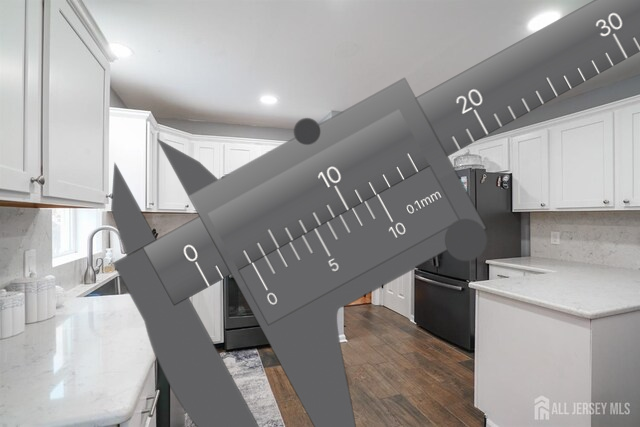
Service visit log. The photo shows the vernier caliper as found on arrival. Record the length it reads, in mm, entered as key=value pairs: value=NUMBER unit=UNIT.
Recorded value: value=3.1 unit=mm
